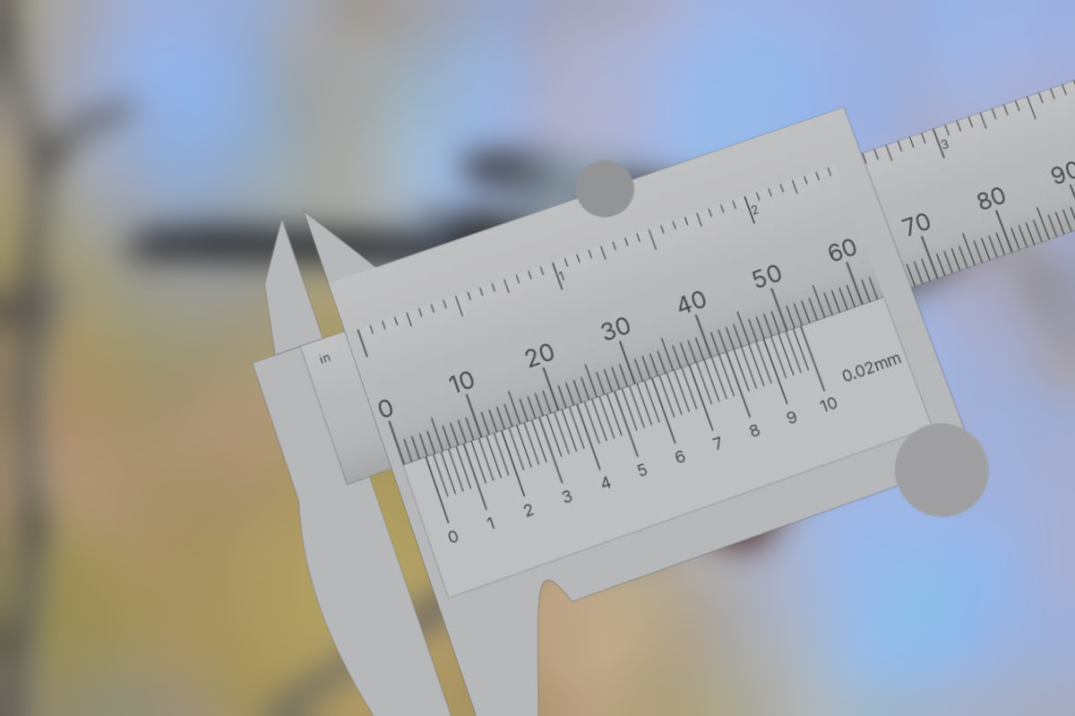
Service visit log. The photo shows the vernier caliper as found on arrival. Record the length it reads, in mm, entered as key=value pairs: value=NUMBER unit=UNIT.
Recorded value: value=2.8 unit=mm
